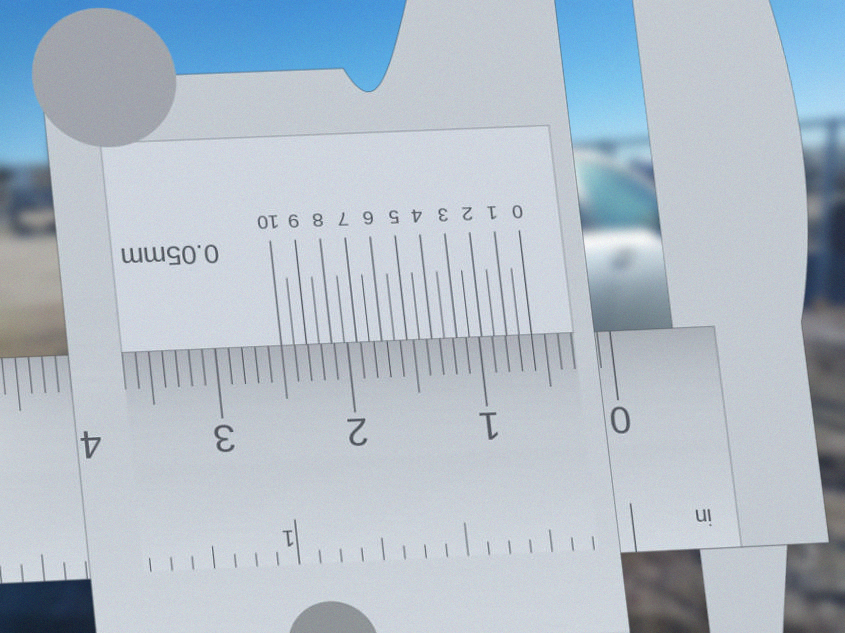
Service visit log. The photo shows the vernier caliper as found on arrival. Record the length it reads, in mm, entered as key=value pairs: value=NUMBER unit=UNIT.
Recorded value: value=6.0 unit=mm
